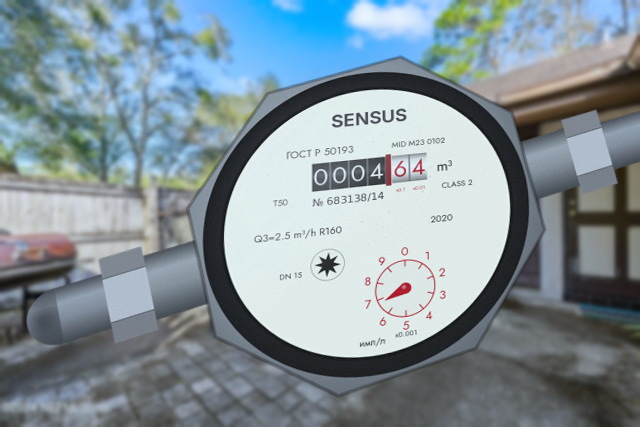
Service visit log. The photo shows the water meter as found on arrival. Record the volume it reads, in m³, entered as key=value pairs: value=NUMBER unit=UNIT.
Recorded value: value=4.646 unit=m³
